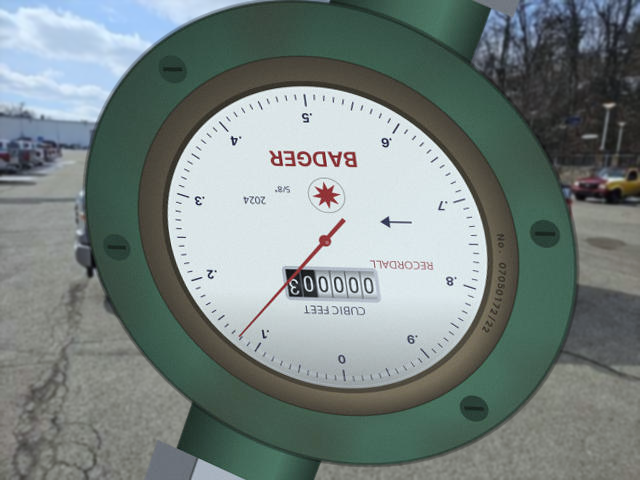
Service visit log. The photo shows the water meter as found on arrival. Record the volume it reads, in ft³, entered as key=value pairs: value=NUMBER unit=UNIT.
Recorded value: value=3.12 unit=ft³
